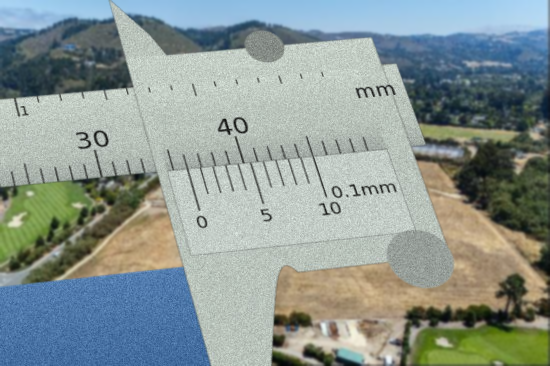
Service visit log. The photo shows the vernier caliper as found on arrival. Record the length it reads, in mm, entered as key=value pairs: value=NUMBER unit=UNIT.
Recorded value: value=36.0 unit=mm
